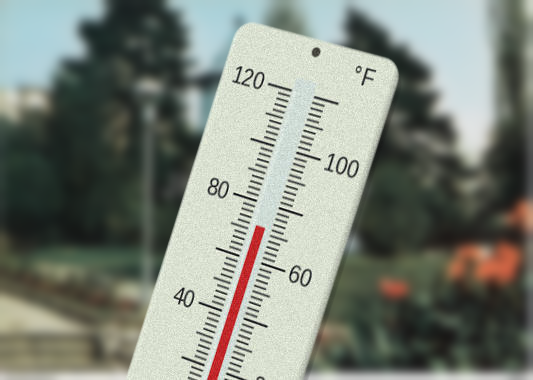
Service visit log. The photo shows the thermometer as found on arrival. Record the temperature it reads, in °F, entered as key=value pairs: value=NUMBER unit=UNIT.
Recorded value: value=72 unit=°F
